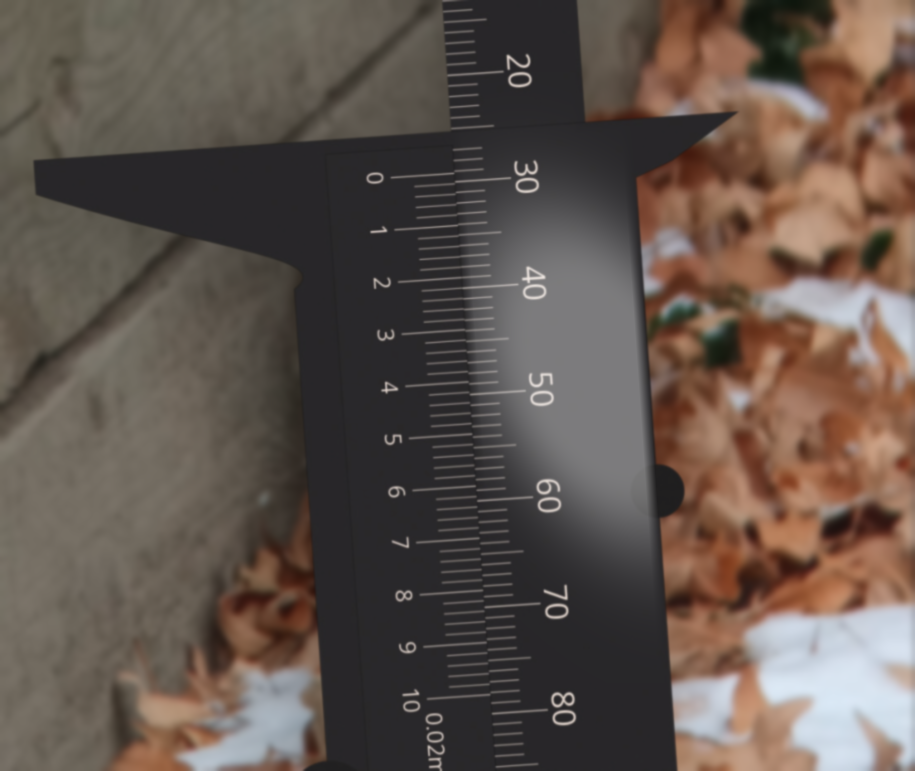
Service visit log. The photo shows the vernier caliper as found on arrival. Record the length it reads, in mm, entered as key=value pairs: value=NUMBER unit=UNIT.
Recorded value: value=29.2 unit=mm
